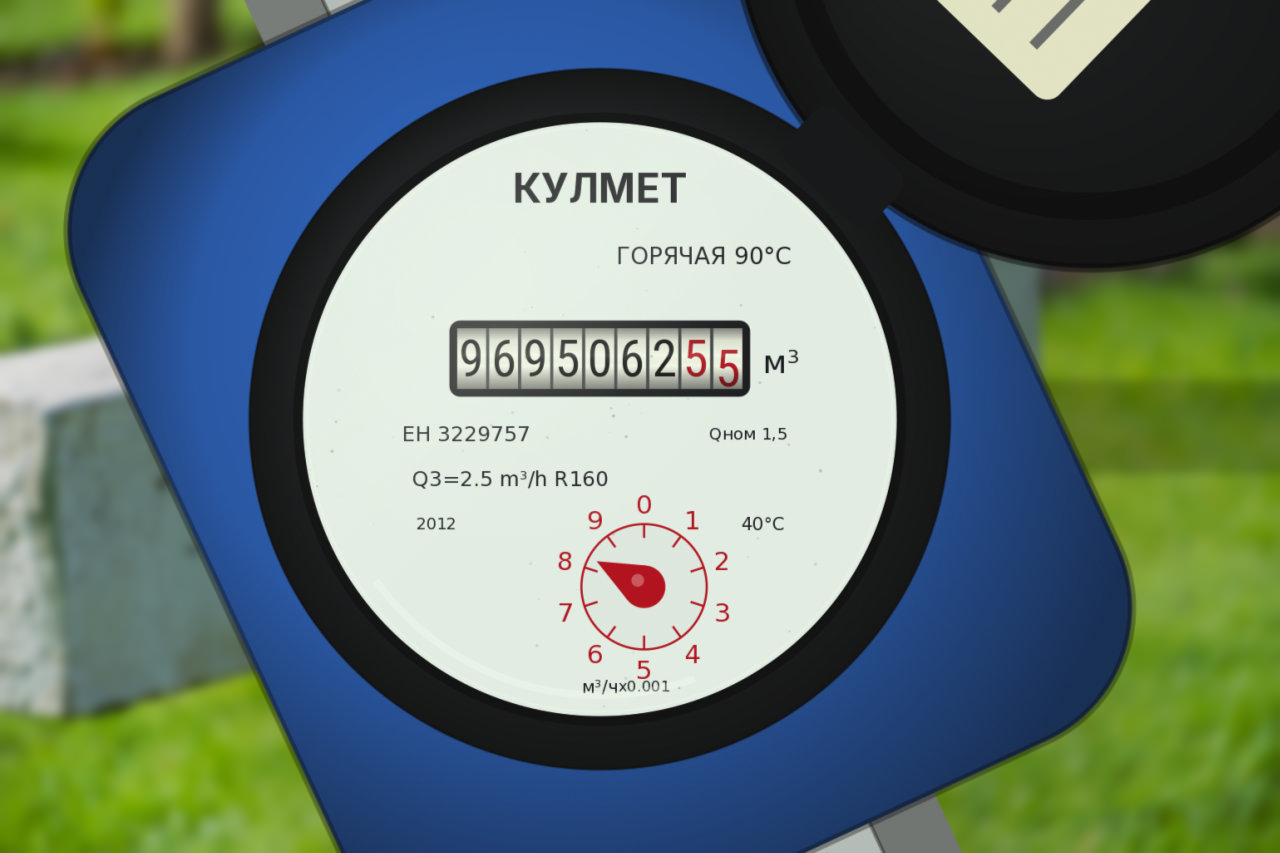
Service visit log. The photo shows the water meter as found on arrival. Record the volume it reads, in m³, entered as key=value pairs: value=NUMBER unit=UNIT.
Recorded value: value=9695062.548 unit=m³
